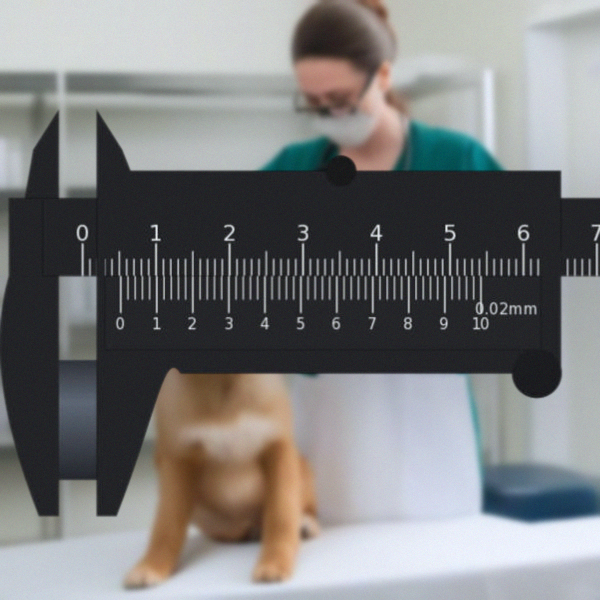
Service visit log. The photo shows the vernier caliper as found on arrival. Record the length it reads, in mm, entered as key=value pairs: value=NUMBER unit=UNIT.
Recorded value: value=5.2 unit=mm
